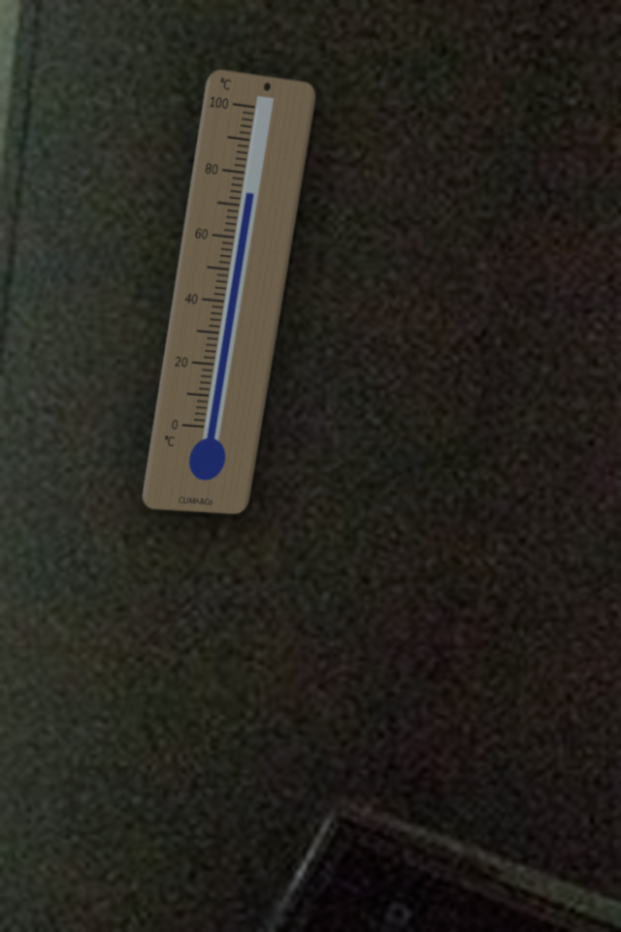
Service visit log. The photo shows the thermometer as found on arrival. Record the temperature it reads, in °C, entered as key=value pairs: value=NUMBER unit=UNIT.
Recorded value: value=74 unit=°C
